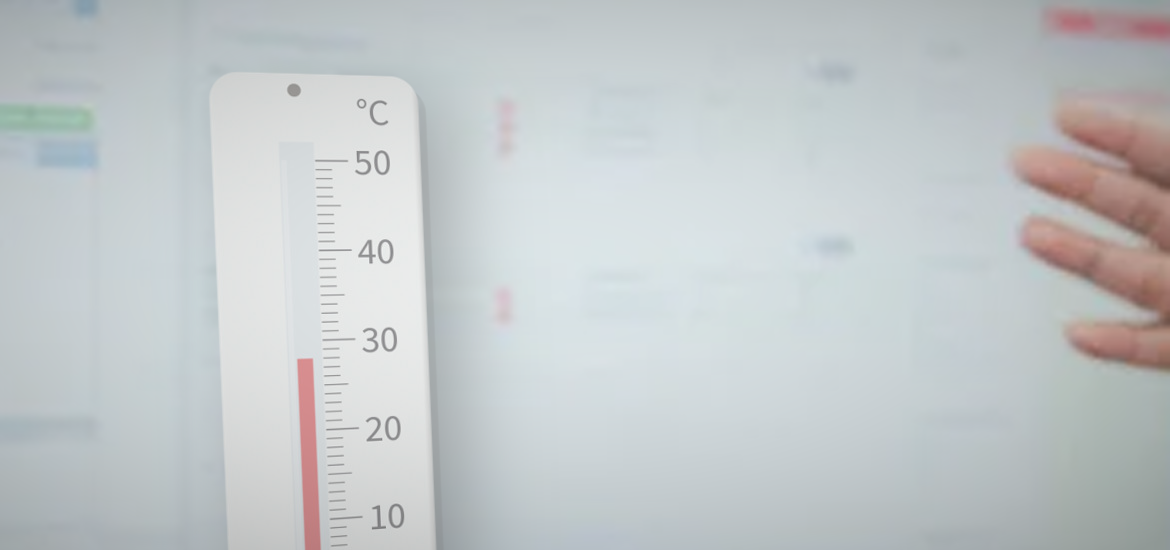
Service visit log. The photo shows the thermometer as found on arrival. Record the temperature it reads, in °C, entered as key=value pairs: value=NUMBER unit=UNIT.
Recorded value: value=28 unit=°C
